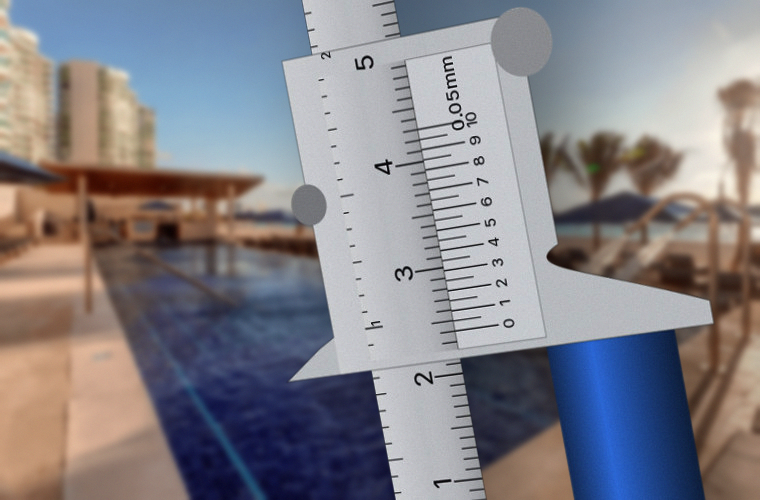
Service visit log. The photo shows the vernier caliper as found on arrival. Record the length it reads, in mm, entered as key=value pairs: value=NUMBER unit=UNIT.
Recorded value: value=24.0 unit=mm
